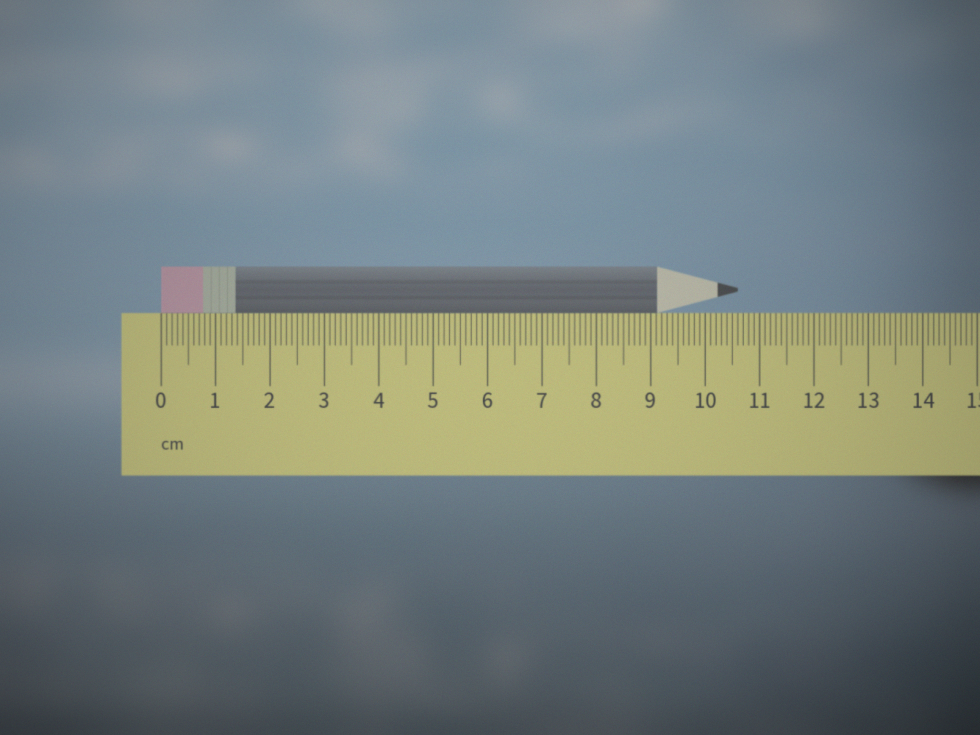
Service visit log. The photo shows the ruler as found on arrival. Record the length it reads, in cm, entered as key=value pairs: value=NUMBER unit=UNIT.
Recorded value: value=10.6 unit=cm
